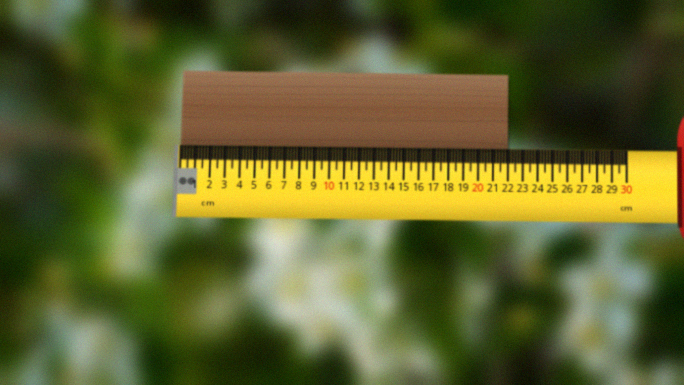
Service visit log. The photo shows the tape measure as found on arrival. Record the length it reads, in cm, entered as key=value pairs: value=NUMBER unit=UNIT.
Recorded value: value=22 unit=cm
